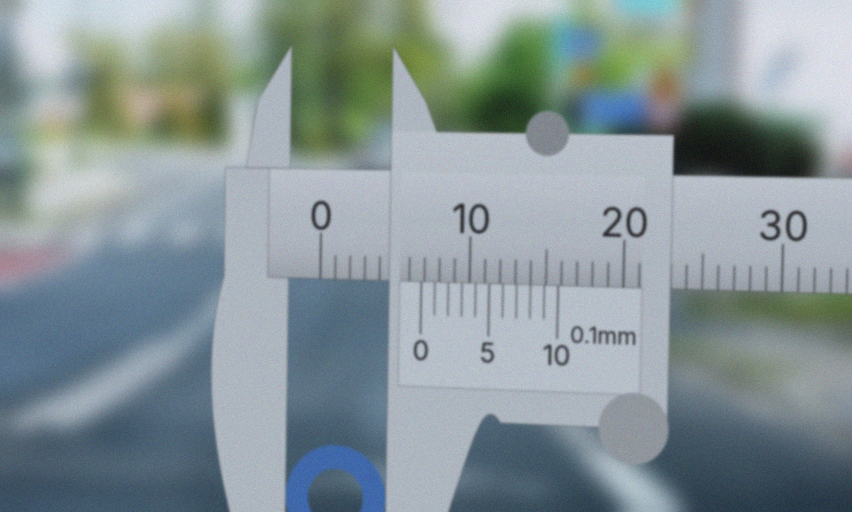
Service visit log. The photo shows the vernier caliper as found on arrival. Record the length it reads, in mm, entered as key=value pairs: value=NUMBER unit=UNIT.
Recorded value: value=6.8 unit=mm
